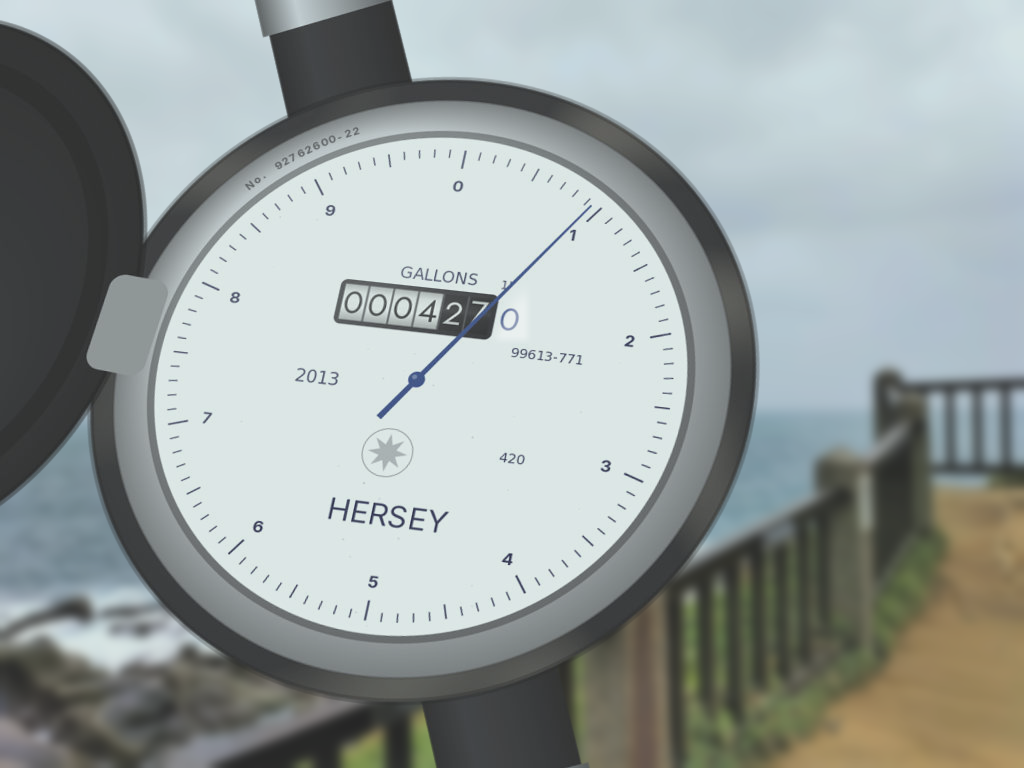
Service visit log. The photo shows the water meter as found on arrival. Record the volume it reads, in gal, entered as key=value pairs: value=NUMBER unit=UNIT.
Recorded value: value=4270.9 unit=gal
